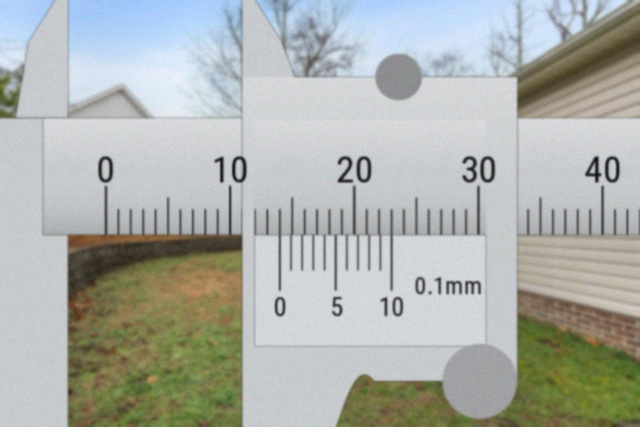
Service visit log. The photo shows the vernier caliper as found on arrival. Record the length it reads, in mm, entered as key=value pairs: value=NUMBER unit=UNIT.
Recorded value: value=14.0 unit=mm
